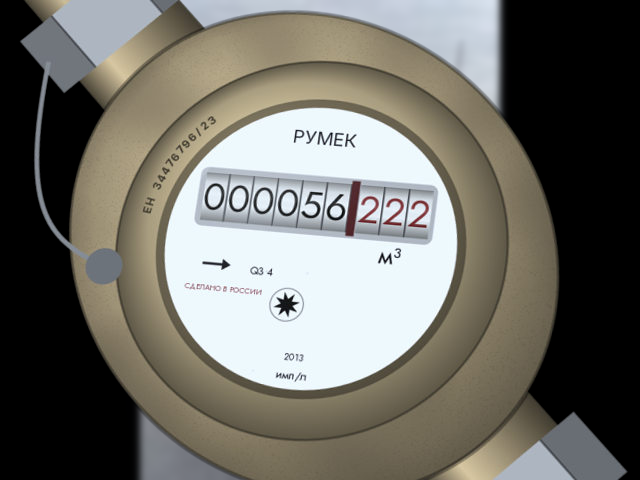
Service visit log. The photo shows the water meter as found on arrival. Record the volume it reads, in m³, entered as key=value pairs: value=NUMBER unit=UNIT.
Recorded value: value=56.222 unit=m³
